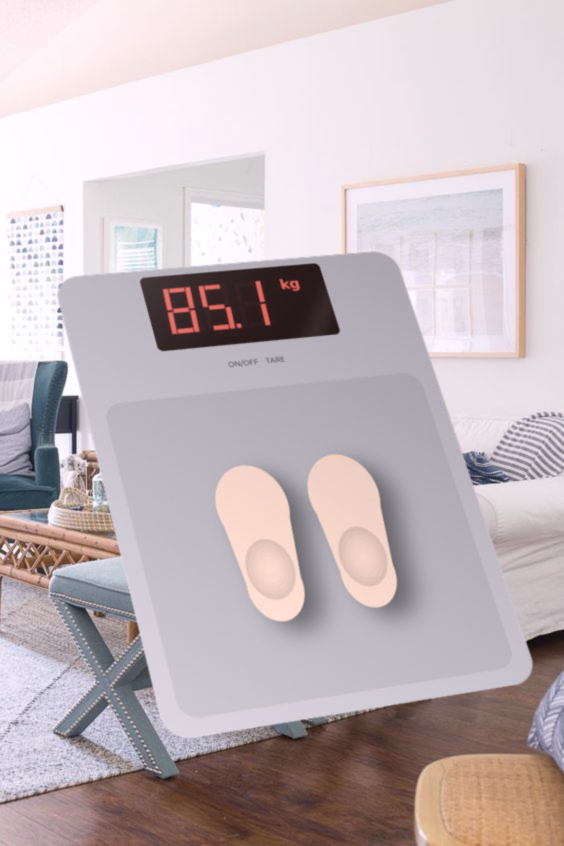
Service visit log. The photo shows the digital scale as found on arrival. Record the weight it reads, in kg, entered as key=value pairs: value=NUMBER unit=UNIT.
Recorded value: value=85.1 unit=kg
